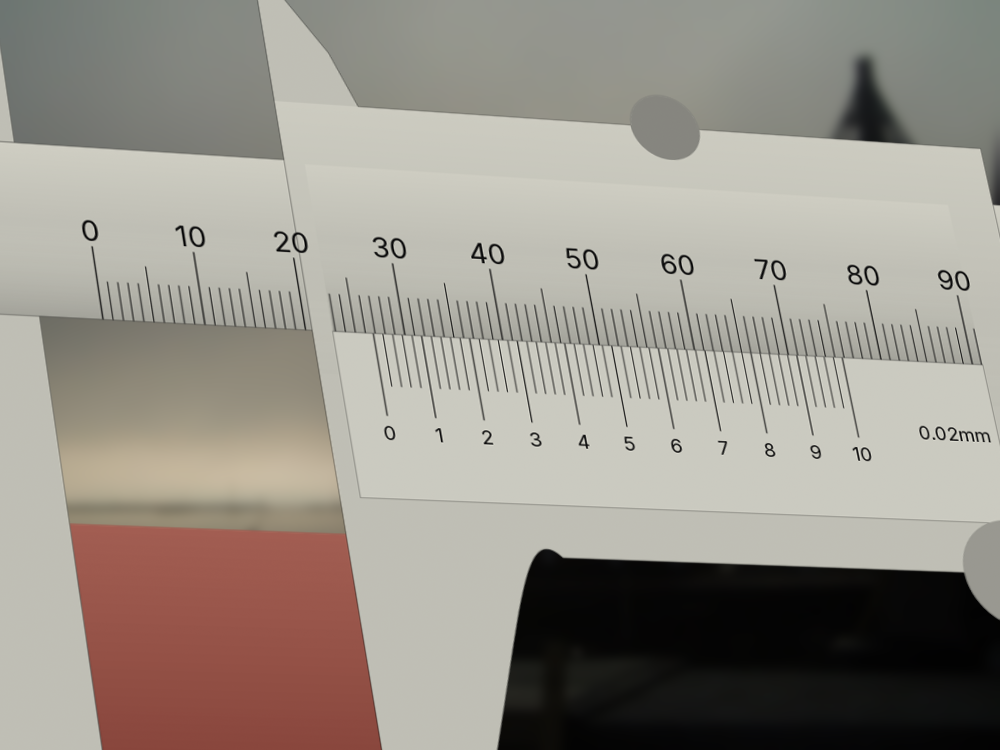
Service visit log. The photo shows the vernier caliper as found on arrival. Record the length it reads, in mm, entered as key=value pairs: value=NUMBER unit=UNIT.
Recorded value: value=26.8 unit=mm
